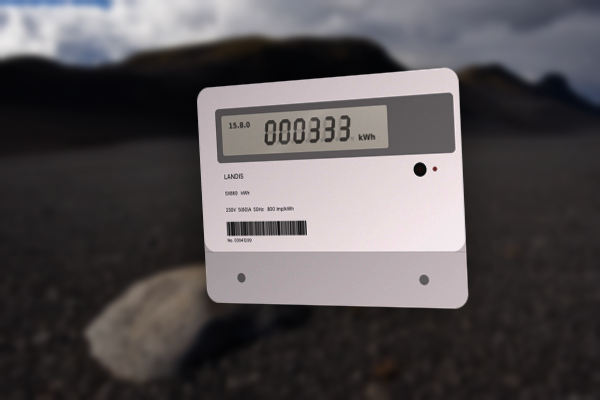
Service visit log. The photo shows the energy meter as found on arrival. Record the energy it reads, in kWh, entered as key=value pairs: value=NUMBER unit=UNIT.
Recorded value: value=333 unit=kWh
